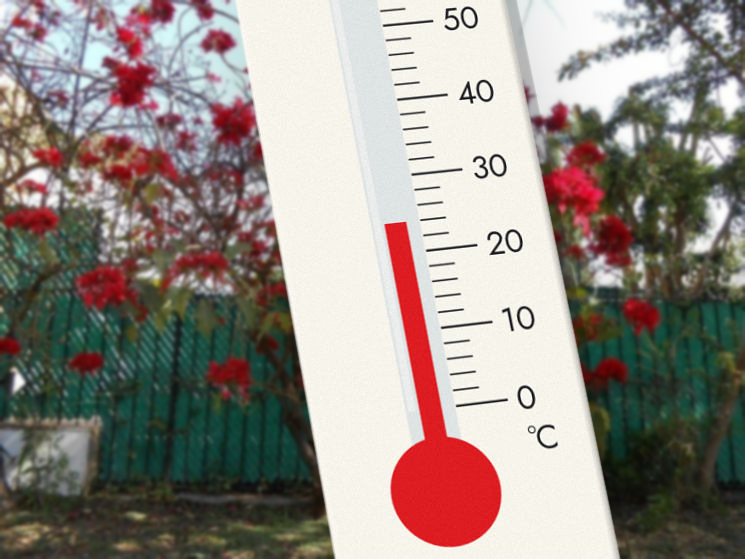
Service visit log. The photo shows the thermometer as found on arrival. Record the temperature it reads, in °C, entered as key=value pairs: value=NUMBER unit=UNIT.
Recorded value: value=24 unit=°C
